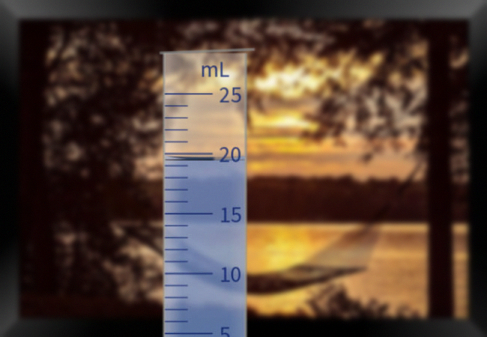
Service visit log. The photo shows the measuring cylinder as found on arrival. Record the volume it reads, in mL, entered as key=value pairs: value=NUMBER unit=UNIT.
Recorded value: value=19.5 unit=mL
